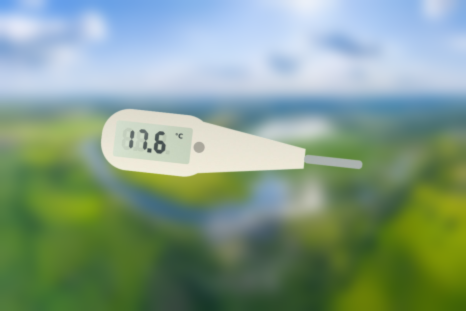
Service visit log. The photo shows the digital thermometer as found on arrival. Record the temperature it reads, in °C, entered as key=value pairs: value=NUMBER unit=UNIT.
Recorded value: value=17.6 unit=°C
